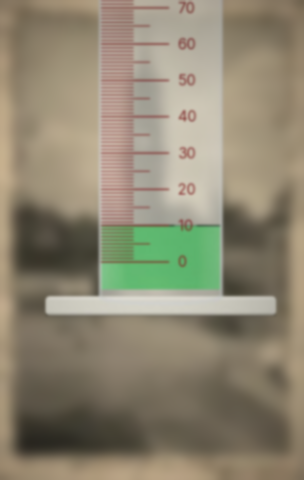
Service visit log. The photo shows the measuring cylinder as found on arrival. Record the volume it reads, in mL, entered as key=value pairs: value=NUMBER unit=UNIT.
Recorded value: value=10 unit=mL
